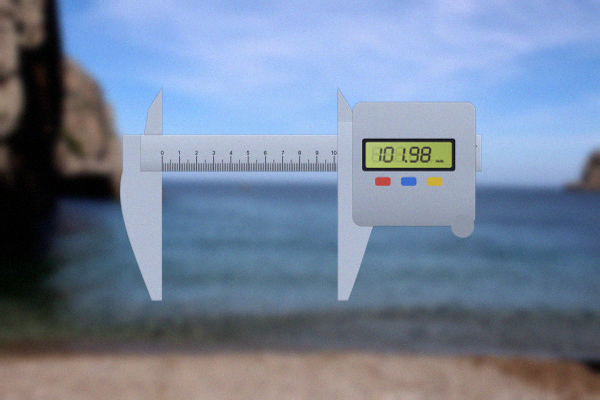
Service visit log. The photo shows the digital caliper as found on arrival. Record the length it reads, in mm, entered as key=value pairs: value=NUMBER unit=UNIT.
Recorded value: value=101.98 unit=mm
